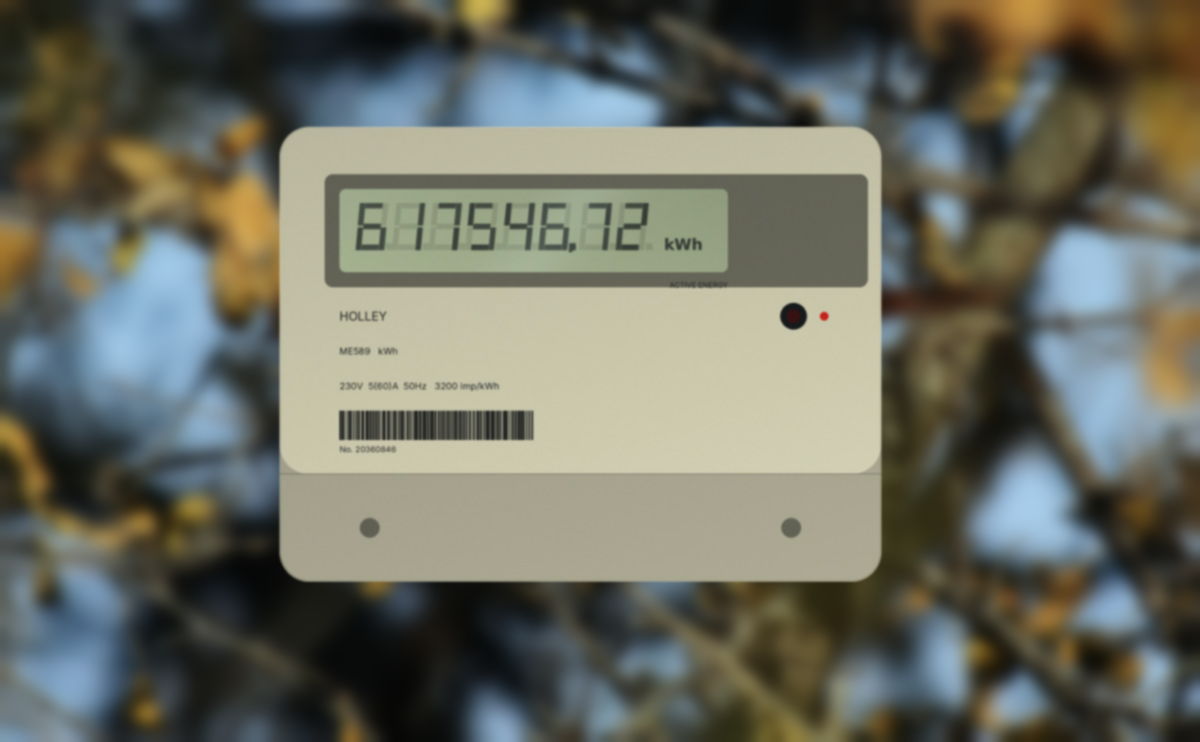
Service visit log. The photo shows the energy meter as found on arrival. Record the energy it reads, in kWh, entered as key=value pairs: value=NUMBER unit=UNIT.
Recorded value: value=617546.72 unit=kWh
